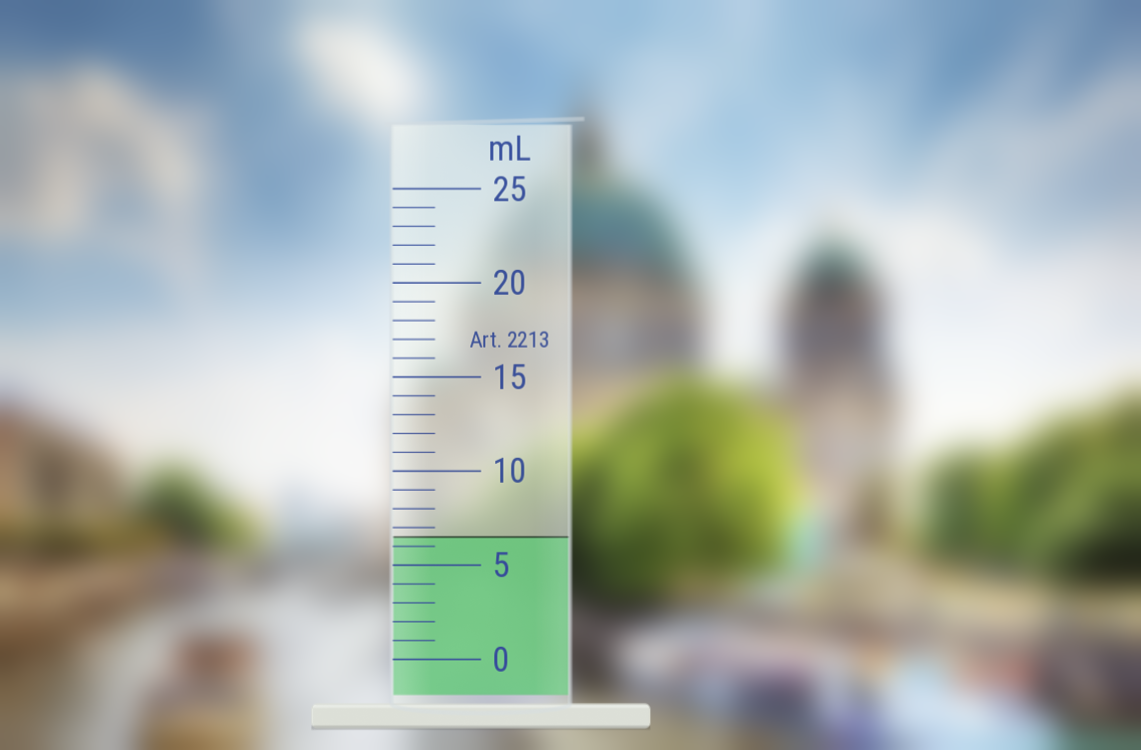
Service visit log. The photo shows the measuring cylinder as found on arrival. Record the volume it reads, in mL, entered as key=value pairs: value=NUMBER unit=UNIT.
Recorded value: value=6.5 unit=mL
